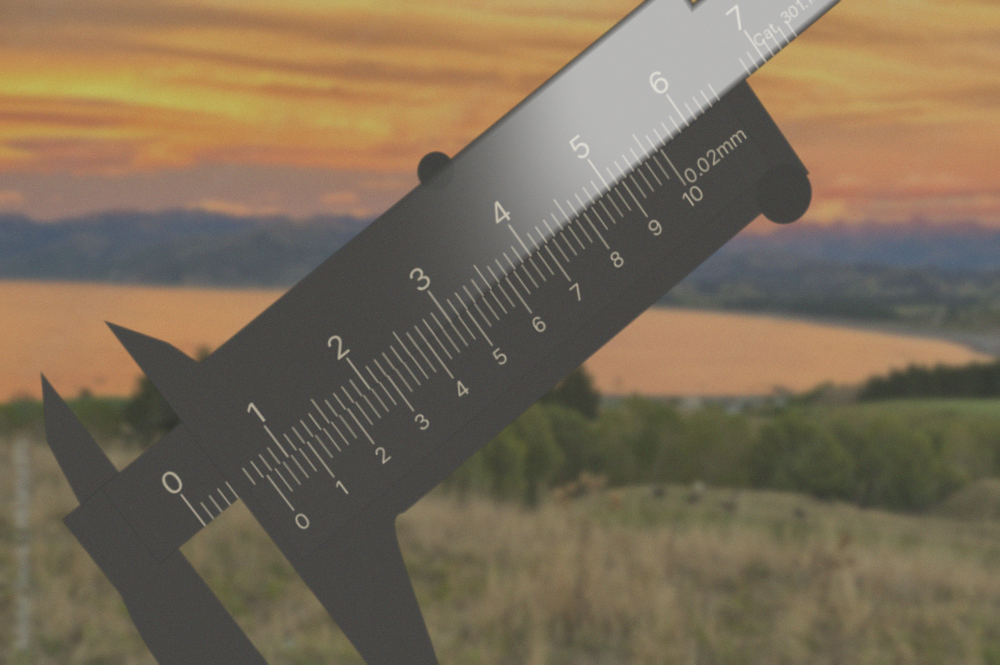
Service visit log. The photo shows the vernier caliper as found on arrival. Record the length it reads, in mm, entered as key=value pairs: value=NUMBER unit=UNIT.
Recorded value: value=7.4 unit=mm
